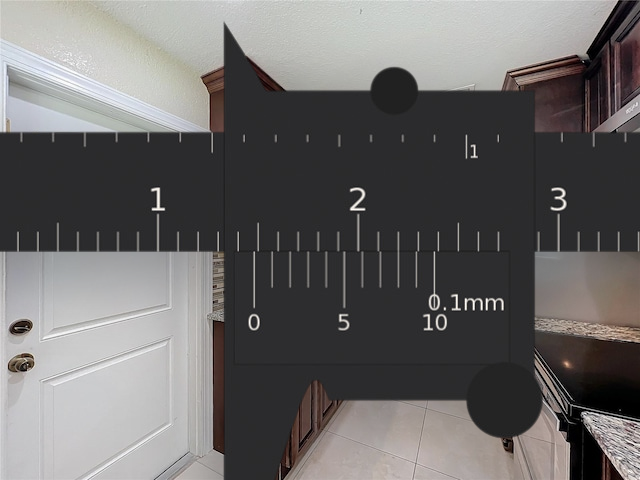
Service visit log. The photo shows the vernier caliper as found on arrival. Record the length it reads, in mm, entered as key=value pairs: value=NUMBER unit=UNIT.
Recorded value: value=14.8 unit=mm
